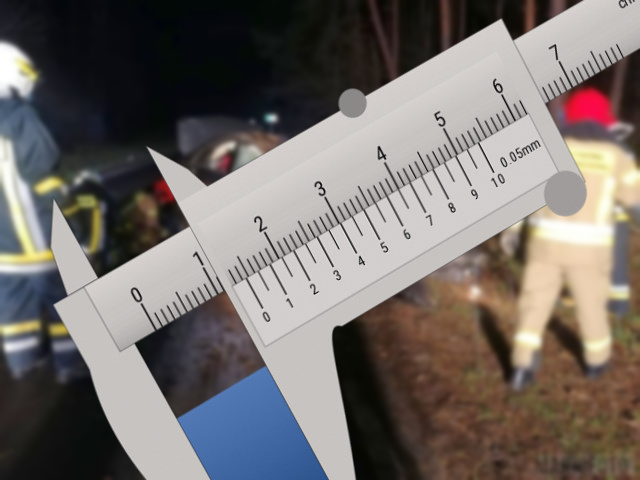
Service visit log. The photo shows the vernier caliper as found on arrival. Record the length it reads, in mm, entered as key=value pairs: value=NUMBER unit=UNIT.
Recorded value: value=14.6 unit=mm
